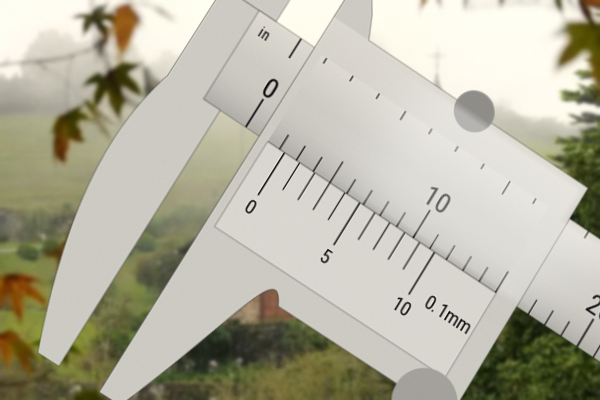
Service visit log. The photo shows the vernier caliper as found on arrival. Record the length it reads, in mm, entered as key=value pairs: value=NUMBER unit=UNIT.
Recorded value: value=2.3 unit=mm
